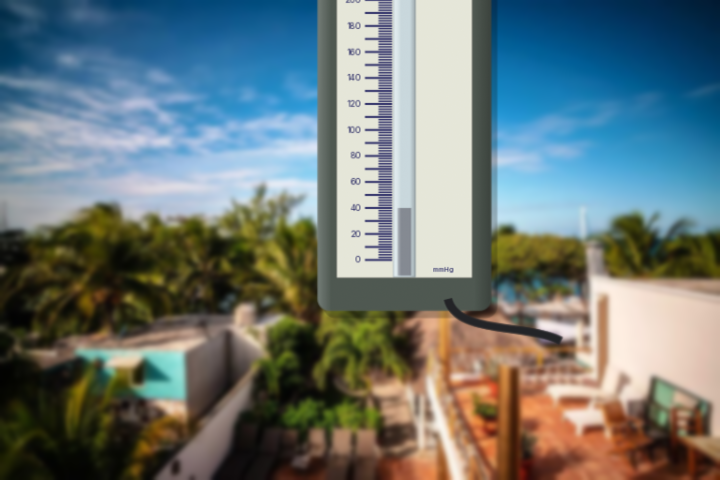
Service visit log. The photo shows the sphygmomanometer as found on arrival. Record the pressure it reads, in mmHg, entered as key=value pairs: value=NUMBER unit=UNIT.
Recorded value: value=40 unit=mmHg
